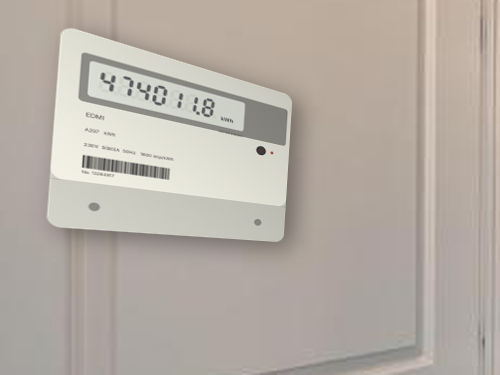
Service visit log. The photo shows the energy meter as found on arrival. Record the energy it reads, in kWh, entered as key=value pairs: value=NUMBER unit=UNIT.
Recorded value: value=474011.8 unit=kWh
